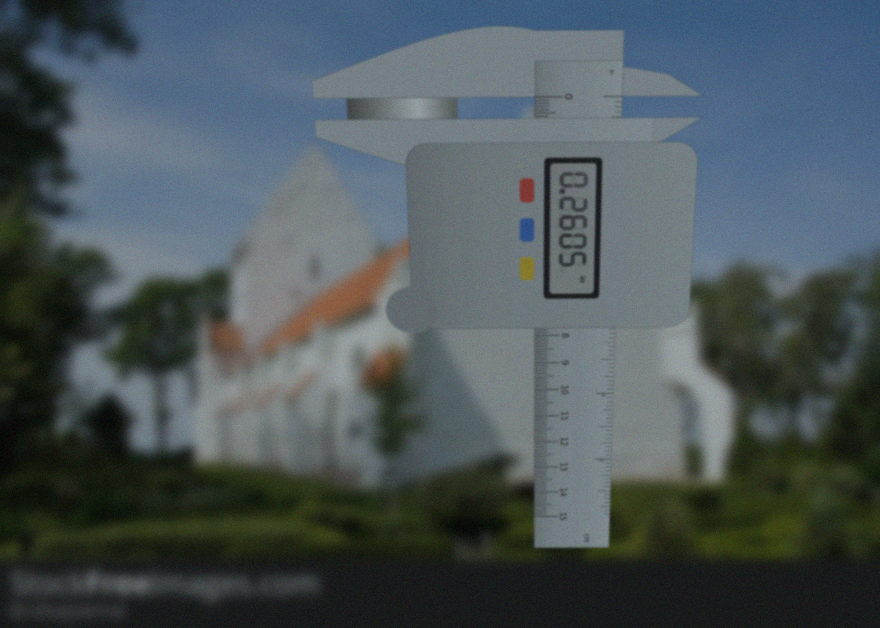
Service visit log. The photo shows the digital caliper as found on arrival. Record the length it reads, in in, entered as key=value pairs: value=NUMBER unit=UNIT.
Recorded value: value=0.2605 unit=in
